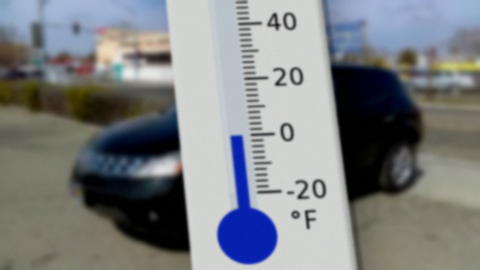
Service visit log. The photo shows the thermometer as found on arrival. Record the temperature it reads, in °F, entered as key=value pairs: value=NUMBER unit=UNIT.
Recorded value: value=0 unit=°F
